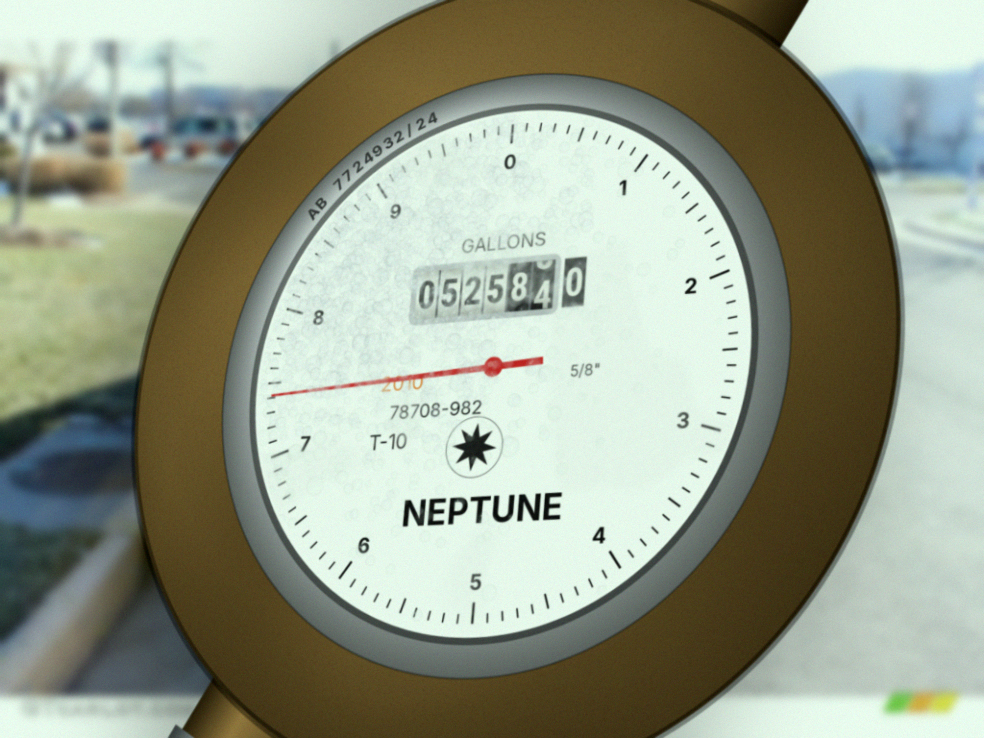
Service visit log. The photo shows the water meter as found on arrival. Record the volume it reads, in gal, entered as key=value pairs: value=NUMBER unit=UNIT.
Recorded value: value=525837.4 unit=gal
